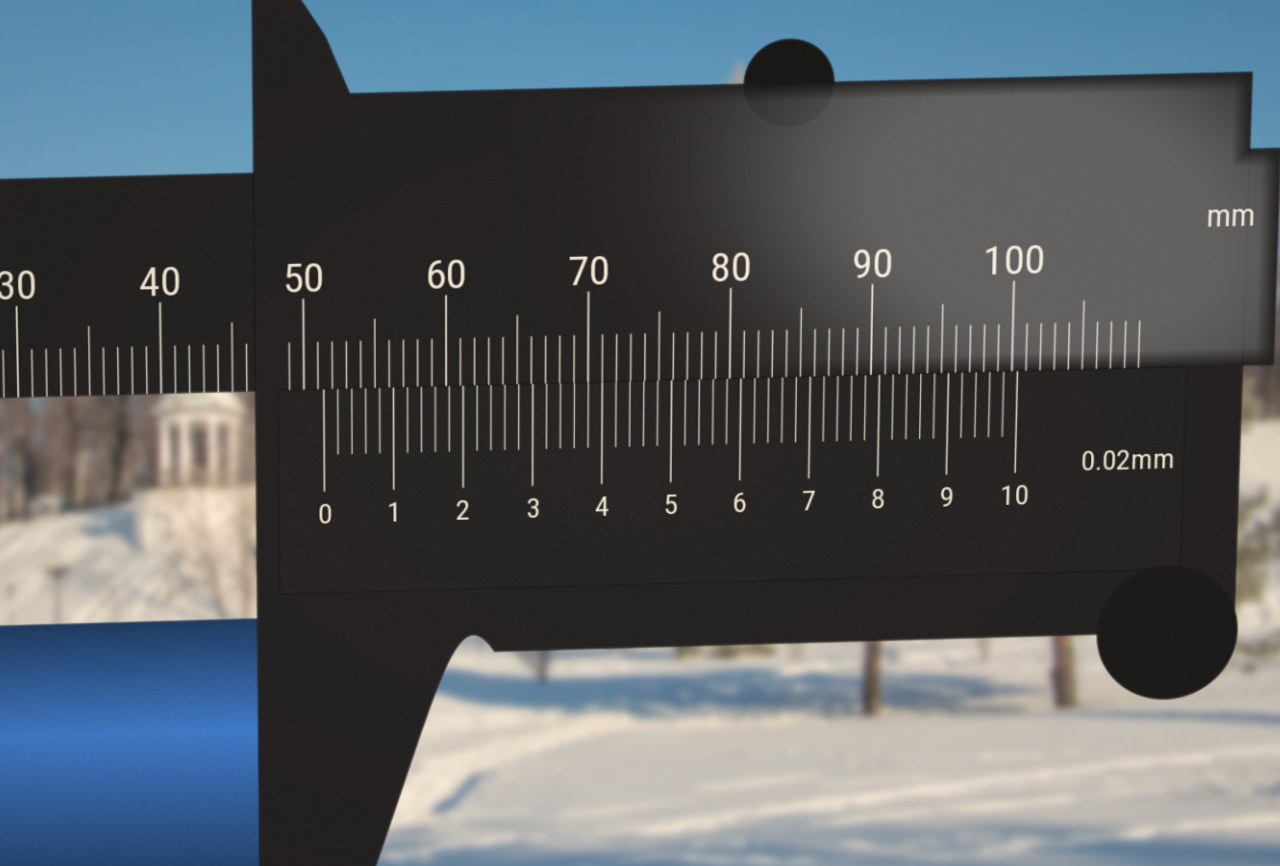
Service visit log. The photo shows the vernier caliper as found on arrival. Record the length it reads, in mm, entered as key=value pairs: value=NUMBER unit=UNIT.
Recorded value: value=51.4 unit=mm
